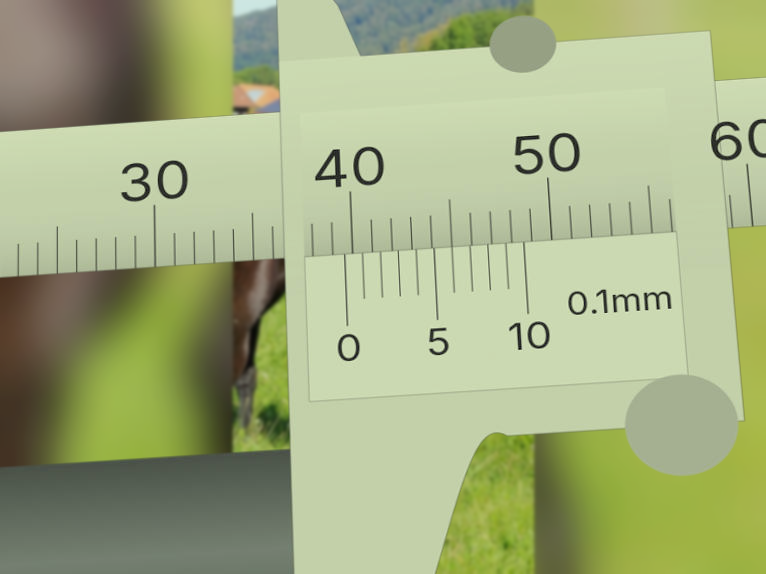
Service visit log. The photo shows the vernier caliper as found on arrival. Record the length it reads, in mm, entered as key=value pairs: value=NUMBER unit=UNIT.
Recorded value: value=39.6 unit=mm
